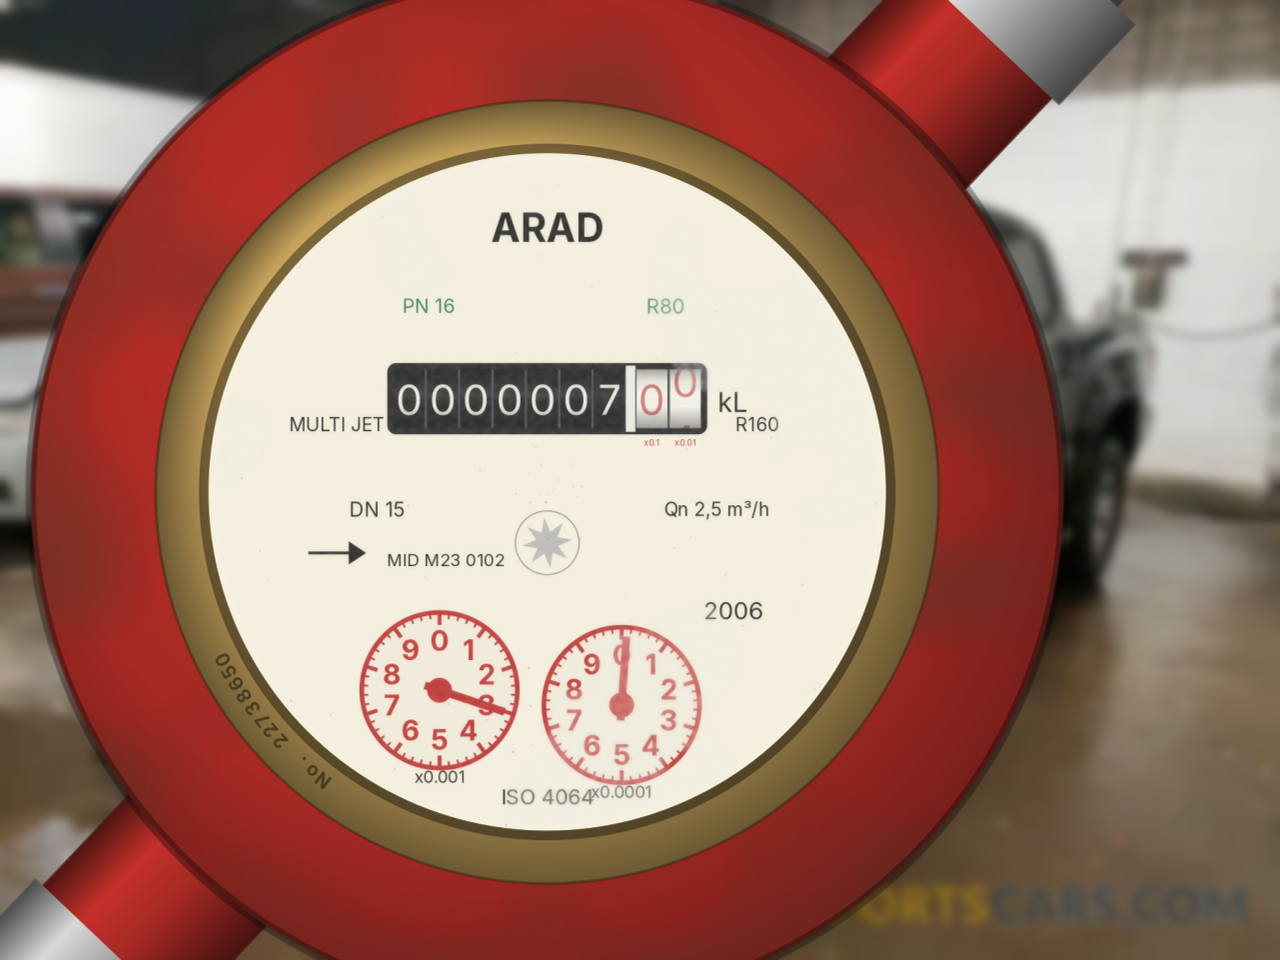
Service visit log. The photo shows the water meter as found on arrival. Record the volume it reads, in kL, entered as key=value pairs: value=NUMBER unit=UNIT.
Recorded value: value=7.0030 unit=kL
